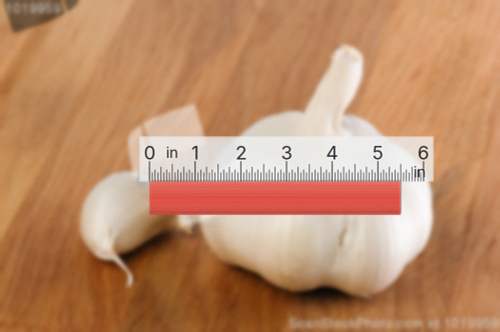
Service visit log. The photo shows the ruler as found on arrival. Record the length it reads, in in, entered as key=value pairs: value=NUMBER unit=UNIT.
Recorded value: value=5.5 unit=in
